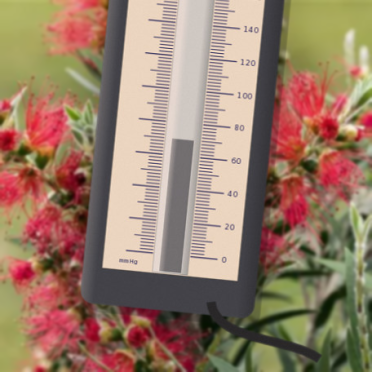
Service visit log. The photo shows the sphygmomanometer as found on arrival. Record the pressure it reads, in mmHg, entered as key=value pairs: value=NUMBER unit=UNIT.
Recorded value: value=70 unit=mmHg
